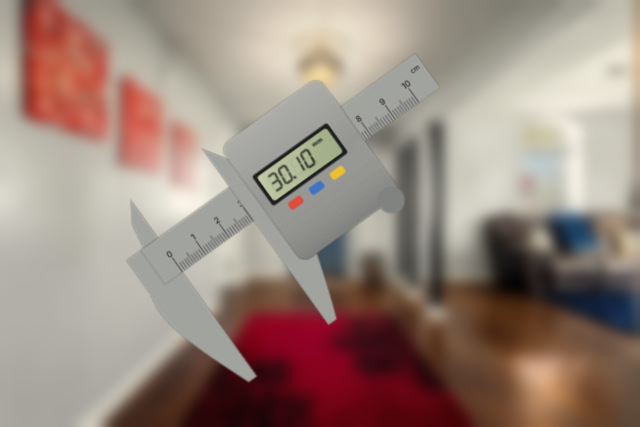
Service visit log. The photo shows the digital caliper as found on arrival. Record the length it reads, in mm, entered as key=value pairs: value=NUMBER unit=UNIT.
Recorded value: value=30.10 unit=mm
